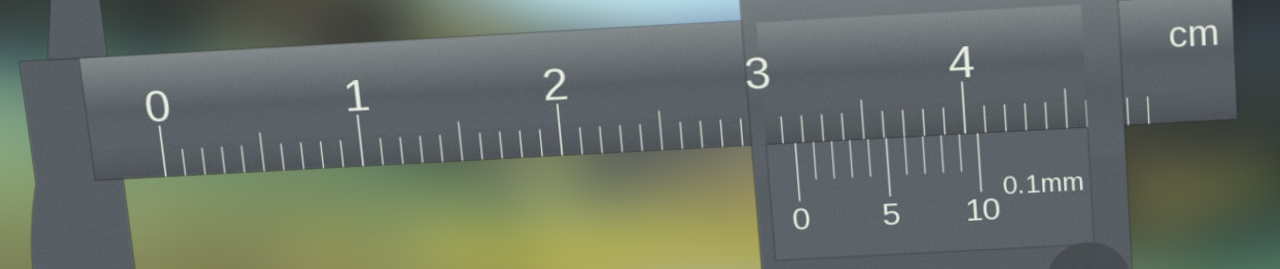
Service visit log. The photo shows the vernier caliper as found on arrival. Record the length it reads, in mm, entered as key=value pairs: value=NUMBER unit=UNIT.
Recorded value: value=31.6 unit=mm
